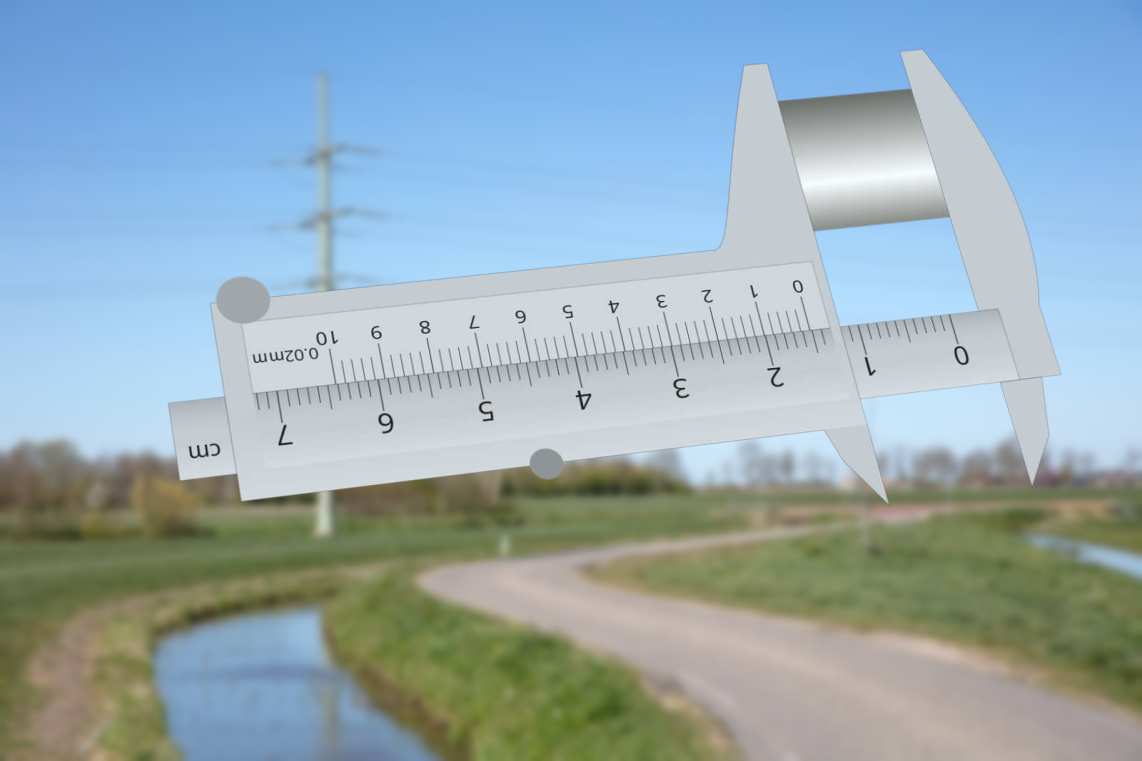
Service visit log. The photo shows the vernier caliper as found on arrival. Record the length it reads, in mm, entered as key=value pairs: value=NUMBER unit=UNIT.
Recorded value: value=15.2 unit=mm
